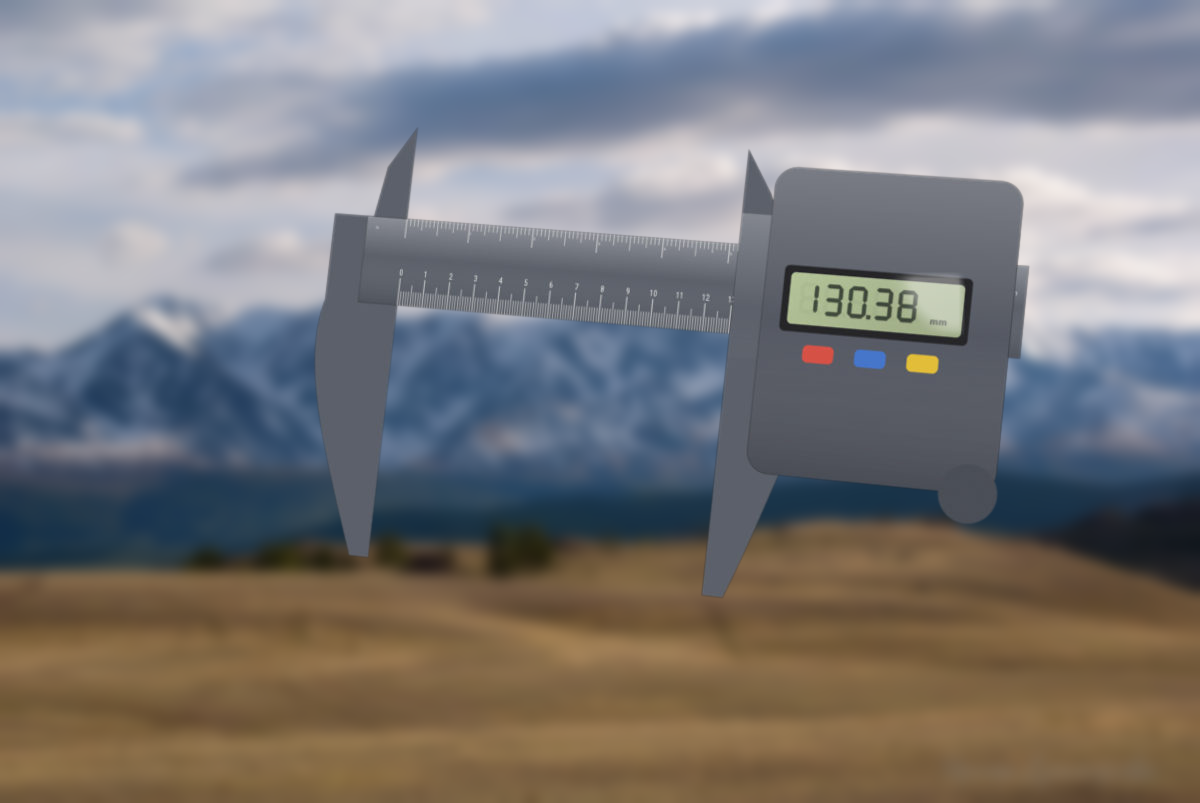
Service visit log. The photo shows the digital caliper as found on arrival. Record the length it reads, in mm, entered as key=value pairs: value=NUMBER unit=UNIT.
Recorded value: value=130.38 unit=mm
